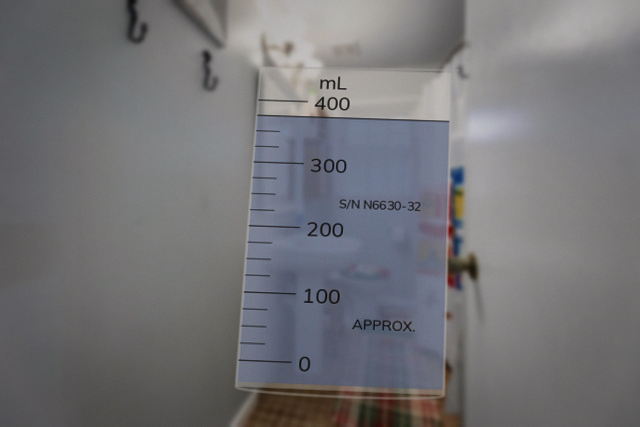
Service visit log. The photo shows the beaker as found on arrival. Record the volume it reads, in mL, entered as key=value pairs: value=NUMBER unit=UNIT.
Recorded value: value=375 unit=mL
